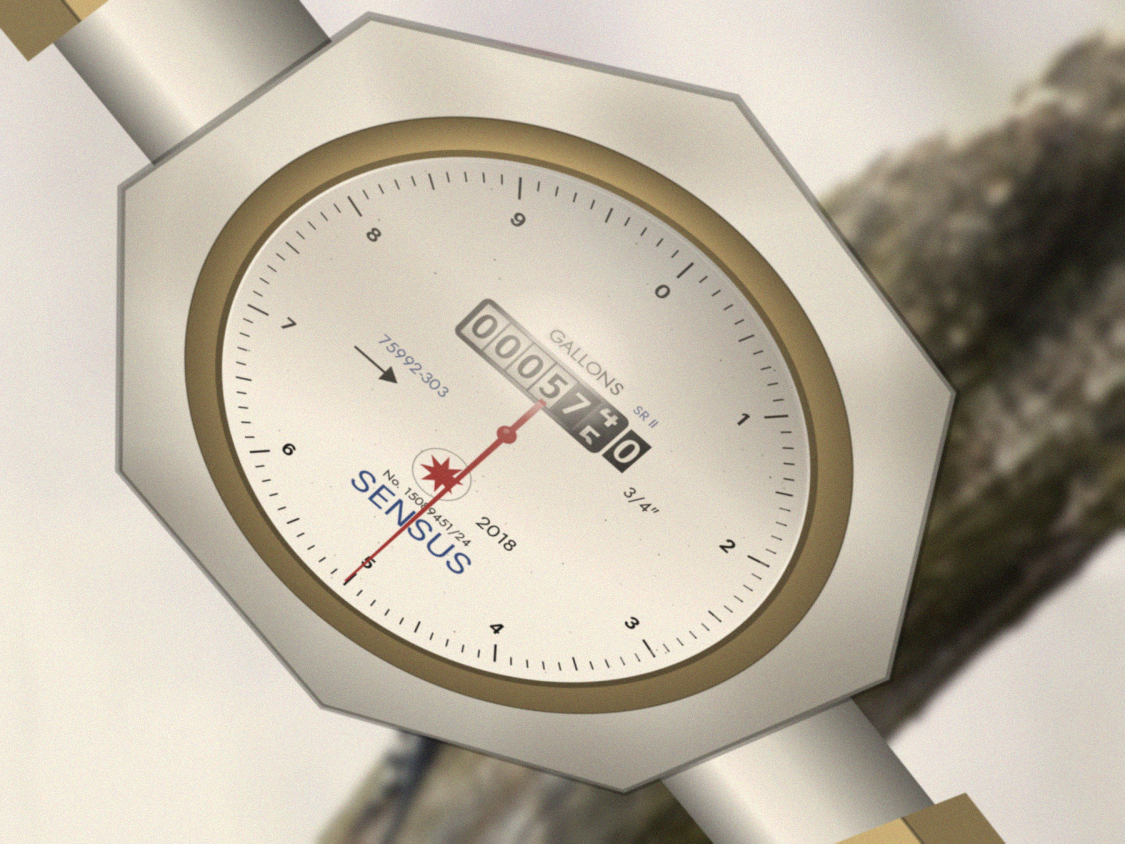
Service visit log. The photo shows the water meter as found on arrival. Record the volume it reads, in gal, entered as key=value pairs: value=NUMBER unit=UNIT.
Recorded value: value=5745.0 unit=gal
